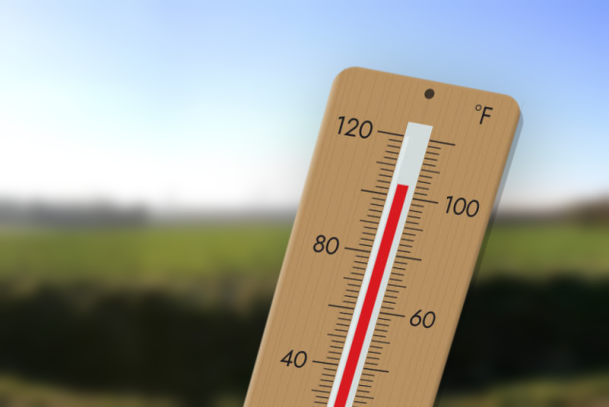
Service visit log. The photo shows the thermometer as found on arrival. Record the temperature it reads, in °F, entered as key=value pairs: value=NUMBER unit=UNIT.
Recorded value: value=104 unit=°F
